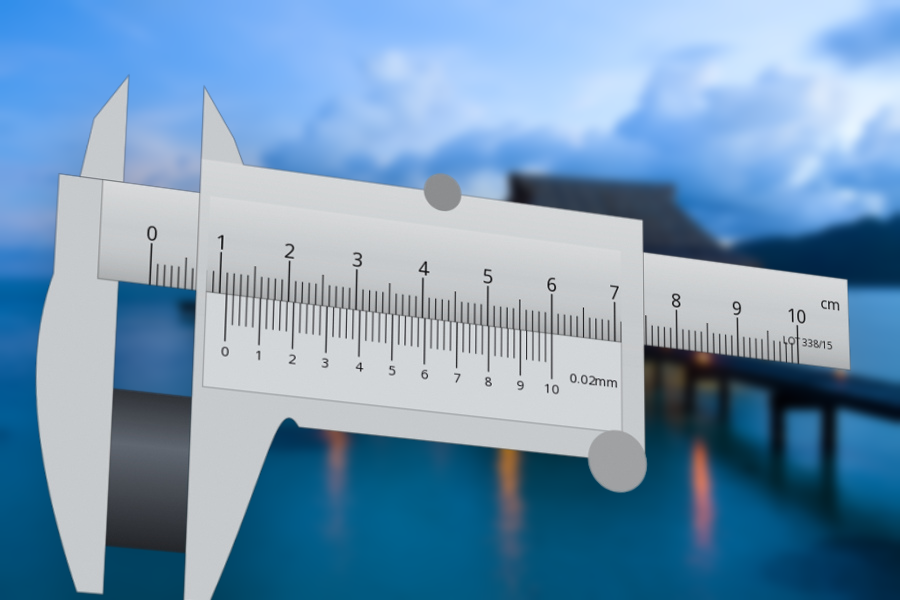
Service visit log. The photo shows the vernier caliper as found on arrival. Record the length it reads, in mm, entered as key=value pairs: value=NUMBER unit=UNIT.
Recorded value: value=11.0 unit=mm
